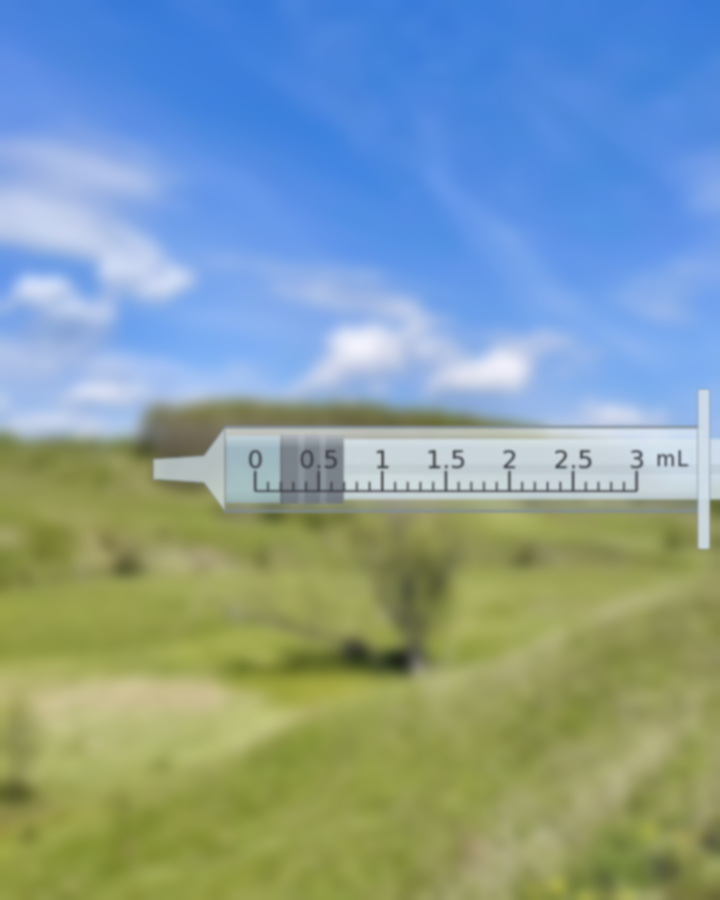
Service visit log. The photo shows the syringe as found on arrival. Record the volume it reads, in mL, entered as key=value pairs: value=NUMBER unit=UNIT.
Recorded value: value=0.2 unit=mL
